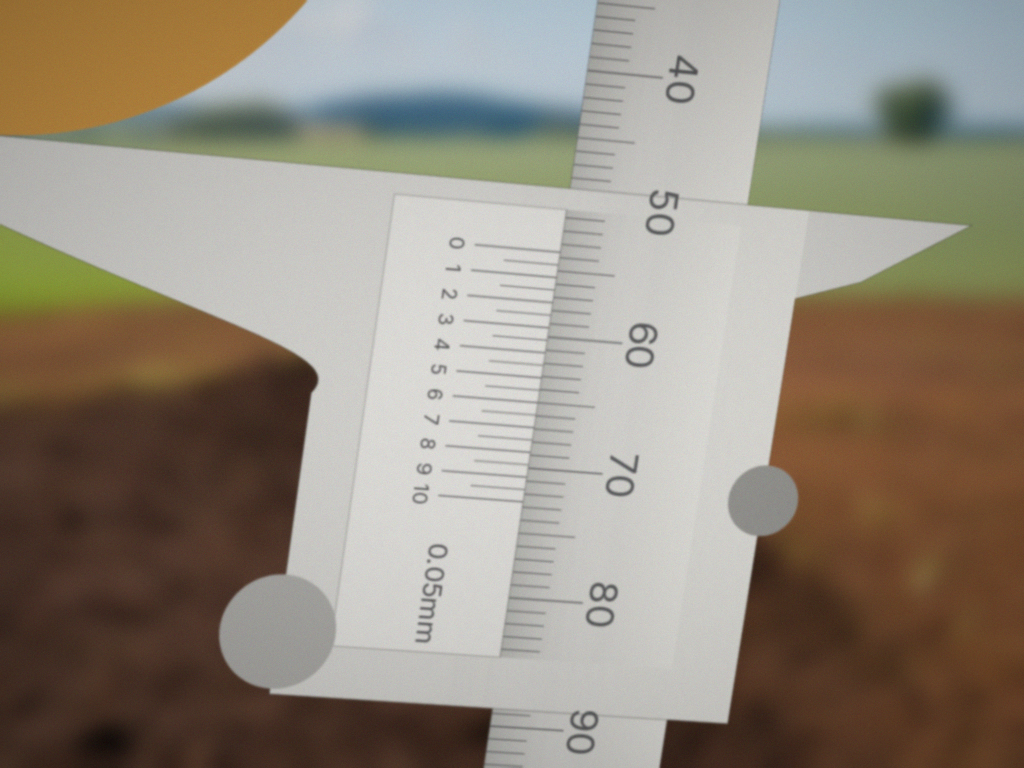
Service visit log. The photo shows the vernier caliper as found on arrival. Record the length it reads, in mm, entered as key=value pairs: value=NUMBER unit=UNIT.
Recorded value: value=53.6 unit=mm
